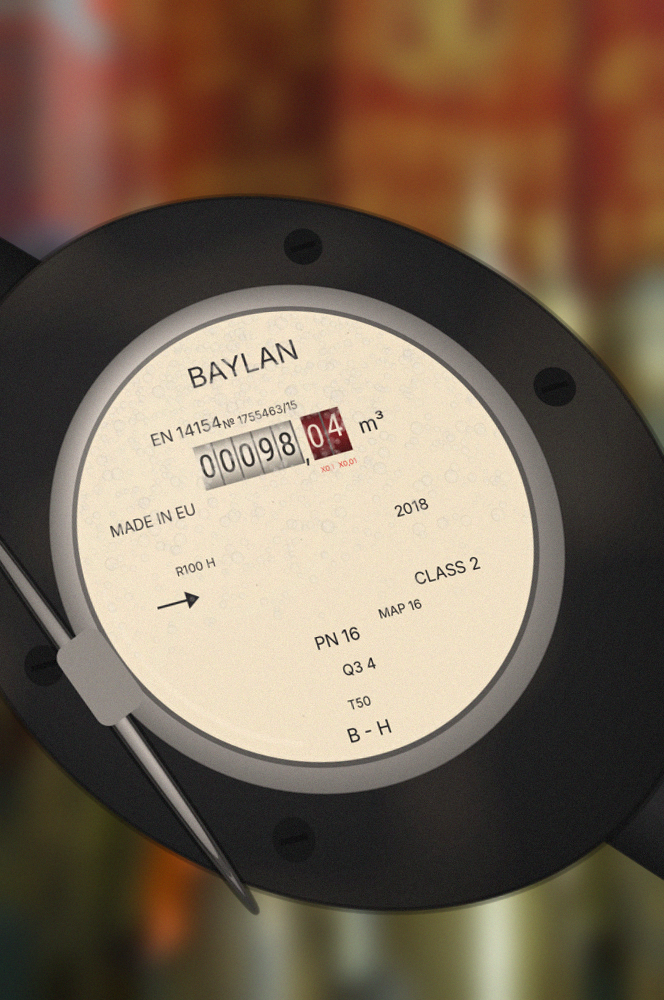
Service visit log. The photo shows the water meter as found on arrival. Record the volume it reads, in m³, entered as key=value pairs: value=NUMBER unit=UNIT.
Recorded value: value=98.04 unit=m³
